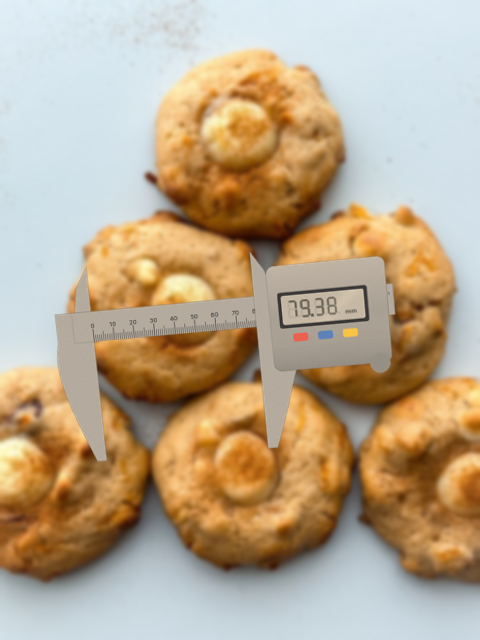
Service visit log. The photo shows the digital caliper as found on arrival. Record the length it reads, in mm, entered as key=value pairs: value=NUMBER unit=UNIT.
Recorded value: value=79.38 unit=mm
